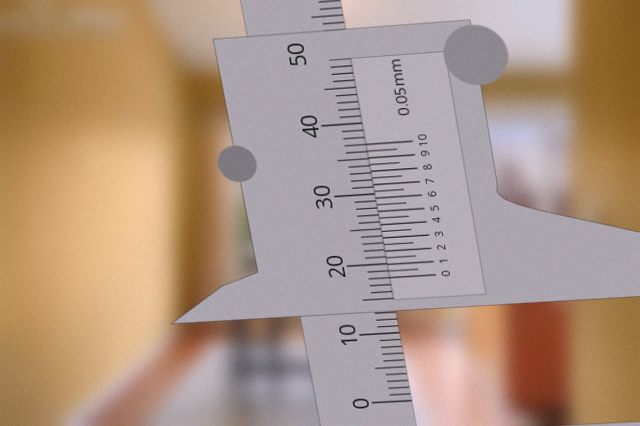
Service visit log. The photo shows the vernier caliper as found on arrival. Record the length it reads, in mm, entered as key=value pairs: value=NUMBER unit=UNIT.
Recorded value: value=18.0 unit=mm
